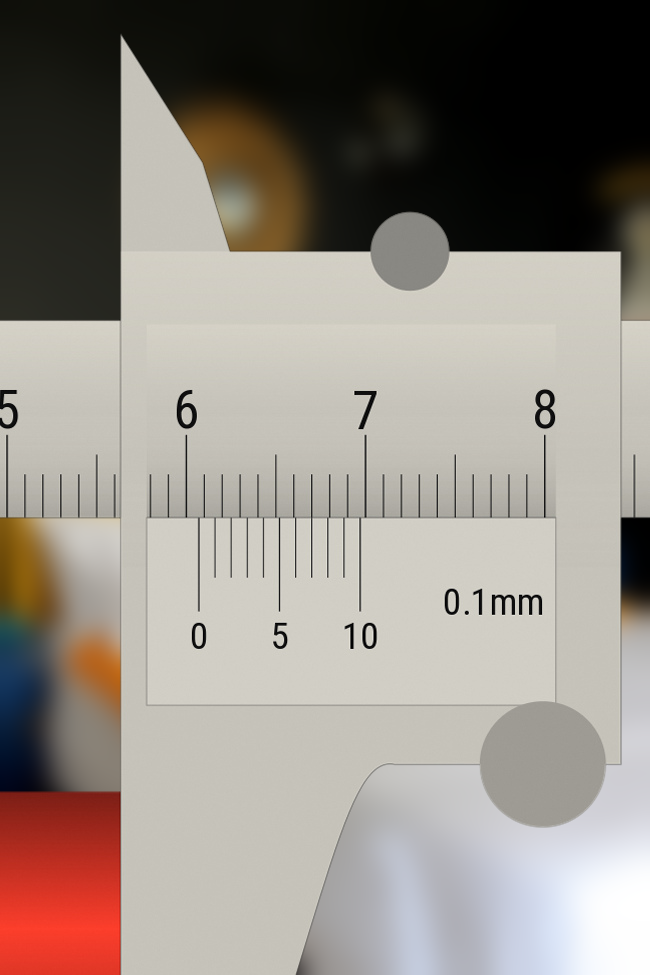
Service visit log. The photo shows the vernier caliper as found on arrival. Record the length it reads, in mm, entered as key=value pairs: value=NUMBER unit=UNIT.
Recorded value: value=60.7 unit=mm
